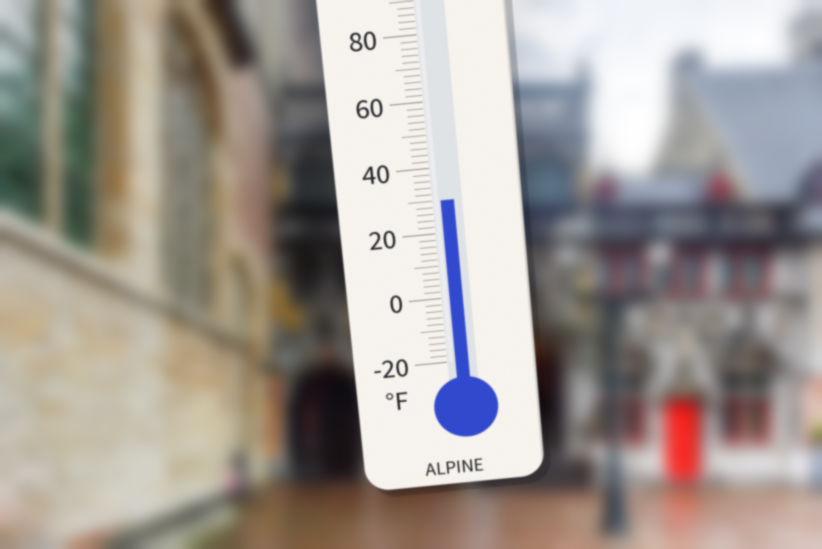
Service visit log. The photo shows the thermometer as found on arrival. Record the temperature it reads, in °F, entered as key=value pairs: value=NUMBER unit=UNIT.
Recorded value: value=30 unit=°F
